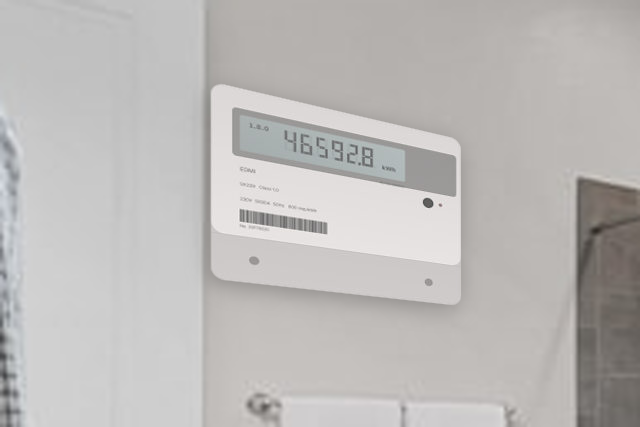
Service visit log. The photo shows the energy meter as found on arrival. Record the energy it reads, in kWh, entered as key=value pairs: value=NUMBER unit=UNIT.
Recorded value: value=46592.8 unit=kWh
